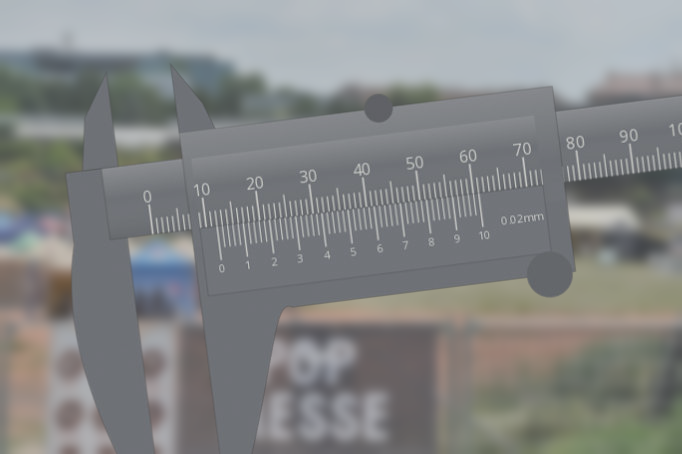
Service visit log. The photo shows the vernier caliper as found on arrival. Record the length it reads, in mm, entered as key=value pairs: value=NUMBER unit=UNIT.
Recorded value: value=12.0 unit=mm
